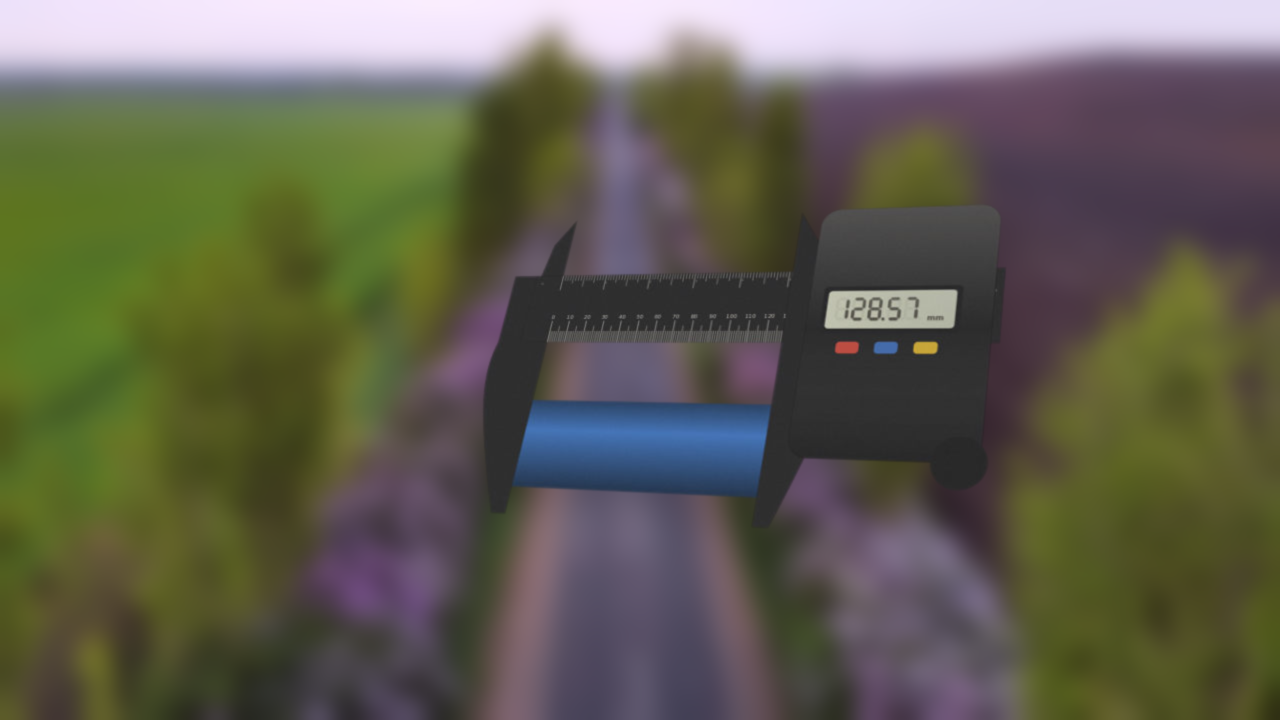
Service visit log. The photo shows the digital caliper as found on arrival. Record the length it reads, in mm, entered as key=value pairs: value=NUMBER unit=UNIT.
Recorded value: value=128.57 unit=mm
